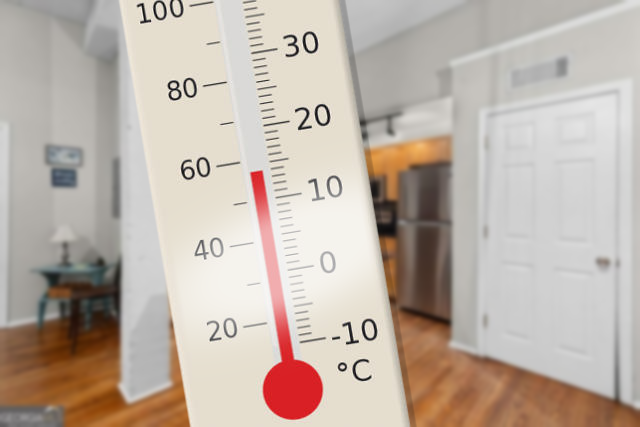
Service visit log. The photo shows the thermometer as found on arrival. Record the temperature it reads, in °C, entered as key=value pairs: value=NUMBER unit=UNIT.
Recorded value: value=14 unit=°C
